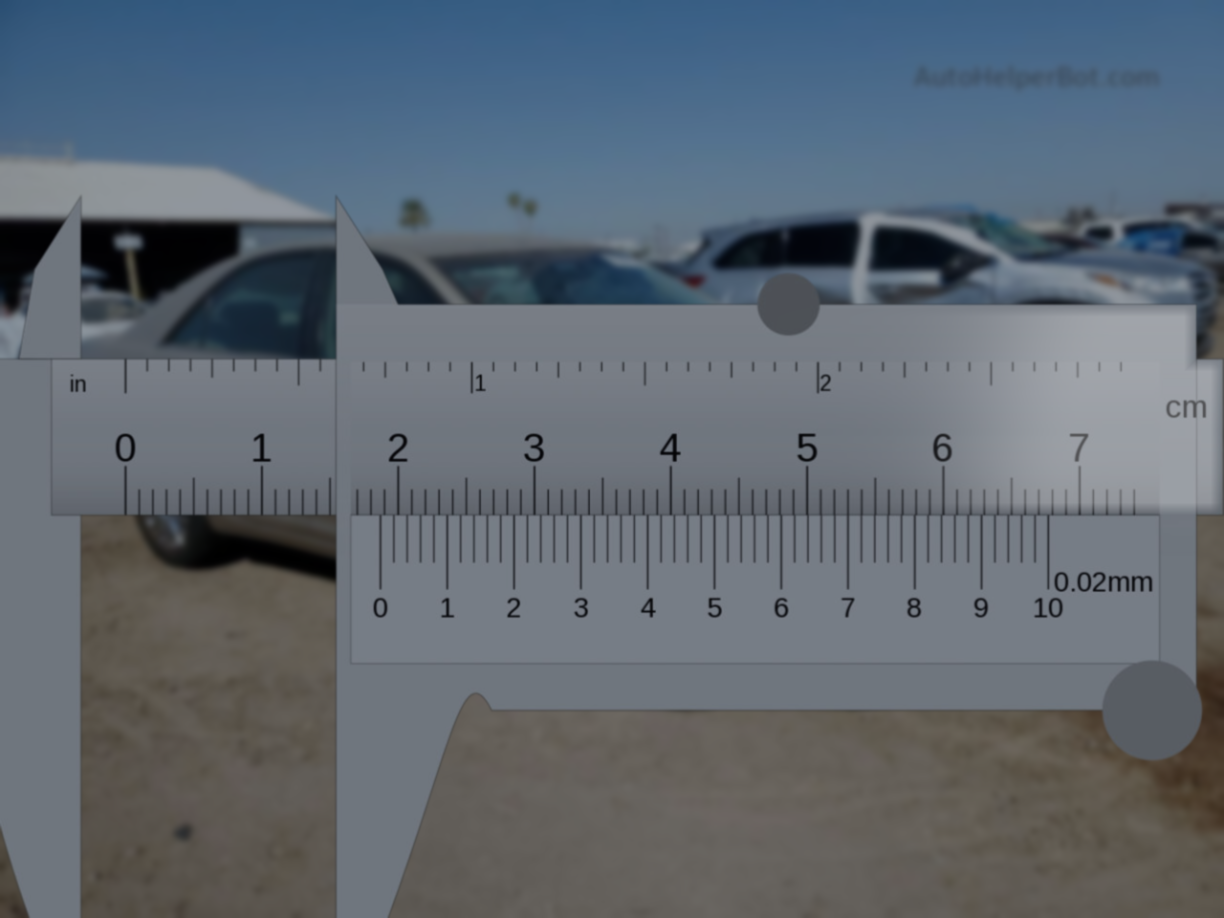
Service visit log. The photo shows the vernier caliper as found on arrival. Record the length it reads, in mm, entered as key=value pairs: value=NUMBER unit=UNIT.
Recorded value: value=18.7 unit=mm
